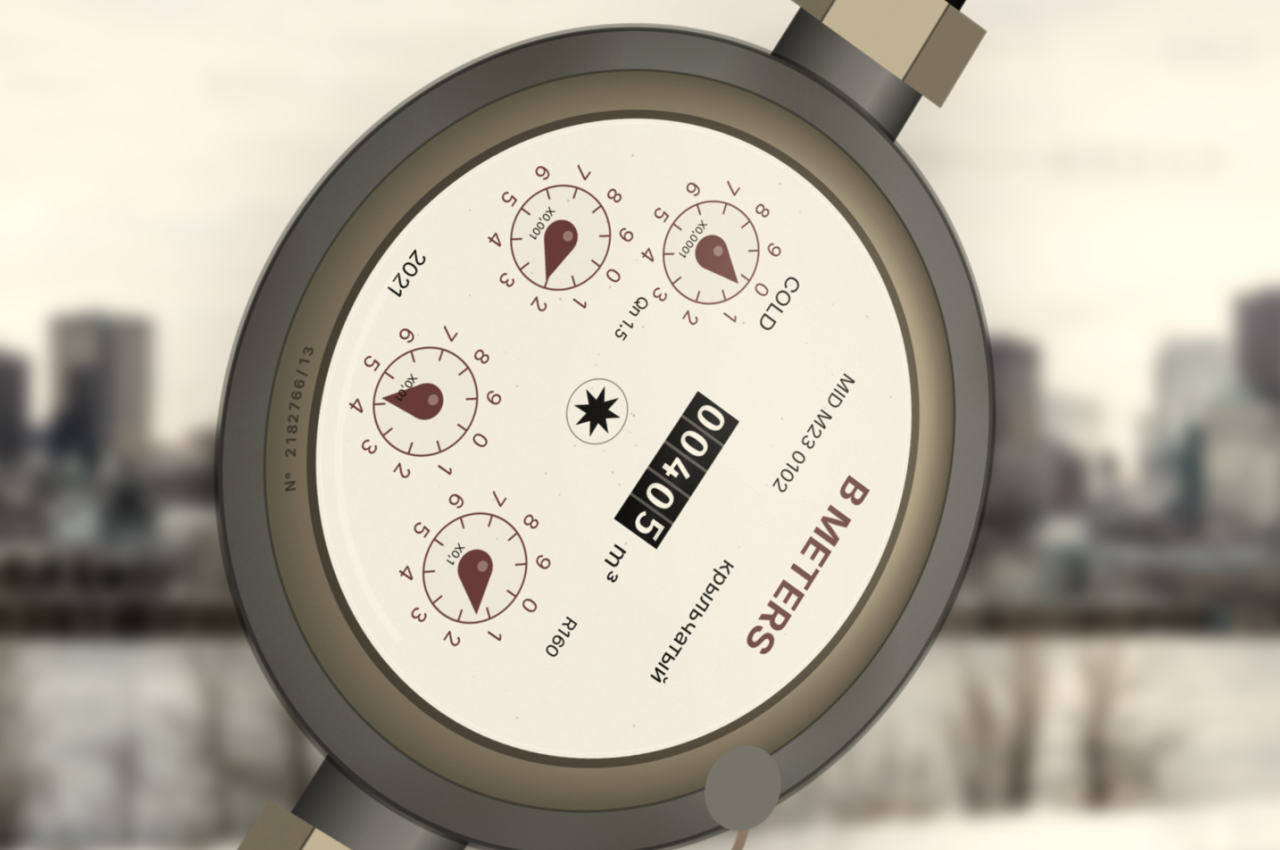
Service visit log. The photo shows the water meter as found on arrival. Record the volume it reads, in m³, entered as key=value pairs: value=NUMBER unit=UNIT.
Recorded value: value=405.1420 unit=m³
